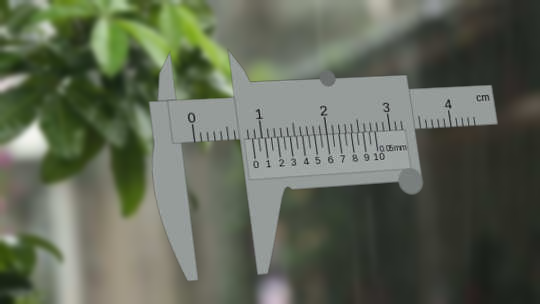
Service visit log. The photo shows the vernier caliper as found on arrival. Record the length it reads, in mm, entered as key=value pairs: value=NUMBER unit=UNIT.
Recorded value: value=8.6 unit=mm
